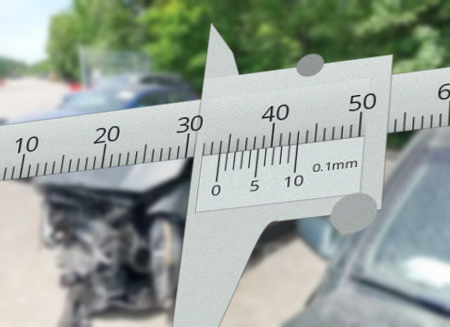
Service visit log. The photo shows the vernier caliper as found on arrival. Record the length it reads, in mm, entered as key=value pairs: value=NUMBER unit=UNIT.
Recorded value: value=34.0 unit=mm
